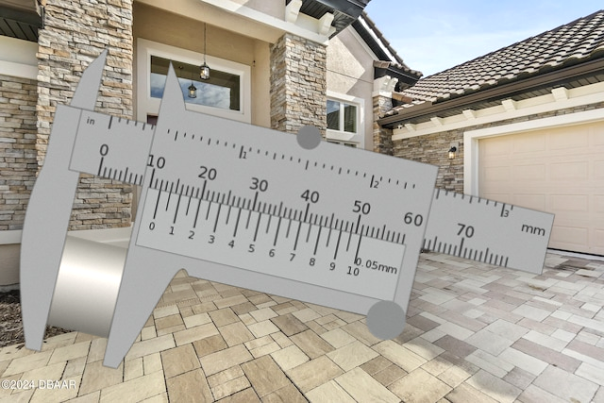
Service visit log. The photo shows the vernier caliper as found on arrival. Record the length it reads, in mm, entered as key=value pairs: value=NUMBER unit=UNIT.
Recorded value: value=12.0 unit=mm
